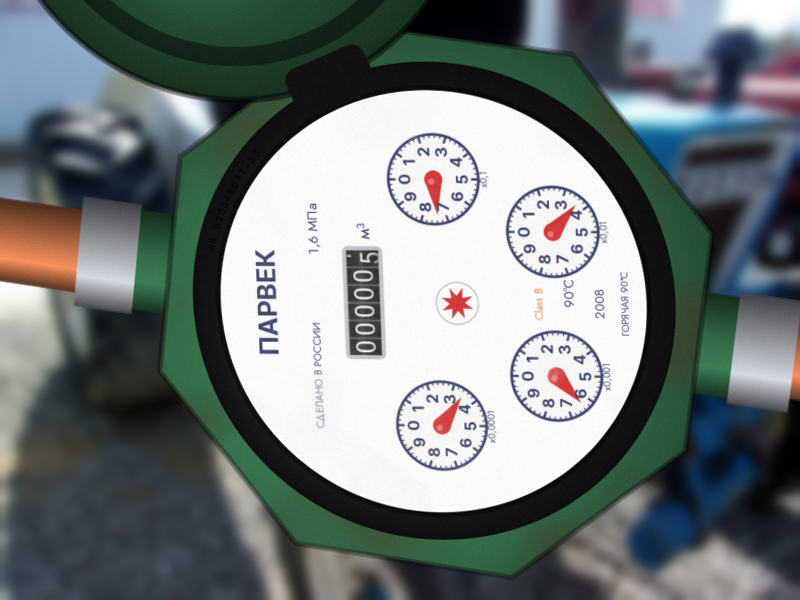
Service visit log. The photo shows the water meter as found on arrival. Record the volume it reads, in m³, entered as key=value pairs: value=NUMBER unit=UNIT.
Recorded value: value=4.7363 unit=m³
